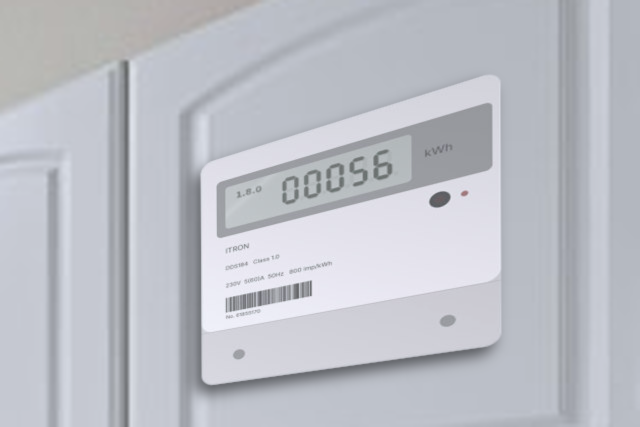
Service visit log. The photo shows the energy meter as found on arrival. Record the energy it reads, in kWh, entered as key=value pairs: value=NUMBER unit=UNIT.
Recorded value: value=56 unit=kWh
